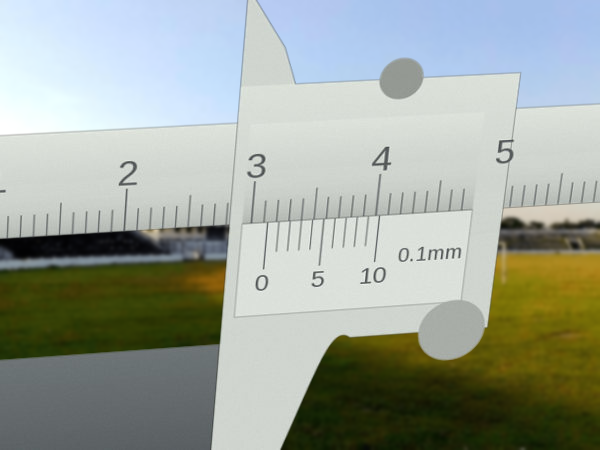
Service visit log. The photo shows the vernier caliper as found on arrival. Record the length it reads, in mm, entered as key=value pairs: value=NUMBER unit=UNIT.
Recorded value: value=31.3 unit=mm
